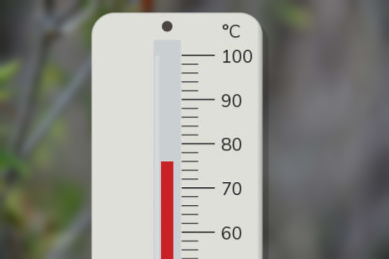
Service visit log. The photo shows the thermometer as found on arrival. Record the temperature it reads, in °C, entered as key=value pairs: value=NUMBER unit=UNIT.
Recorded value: value=76 unit=°C
